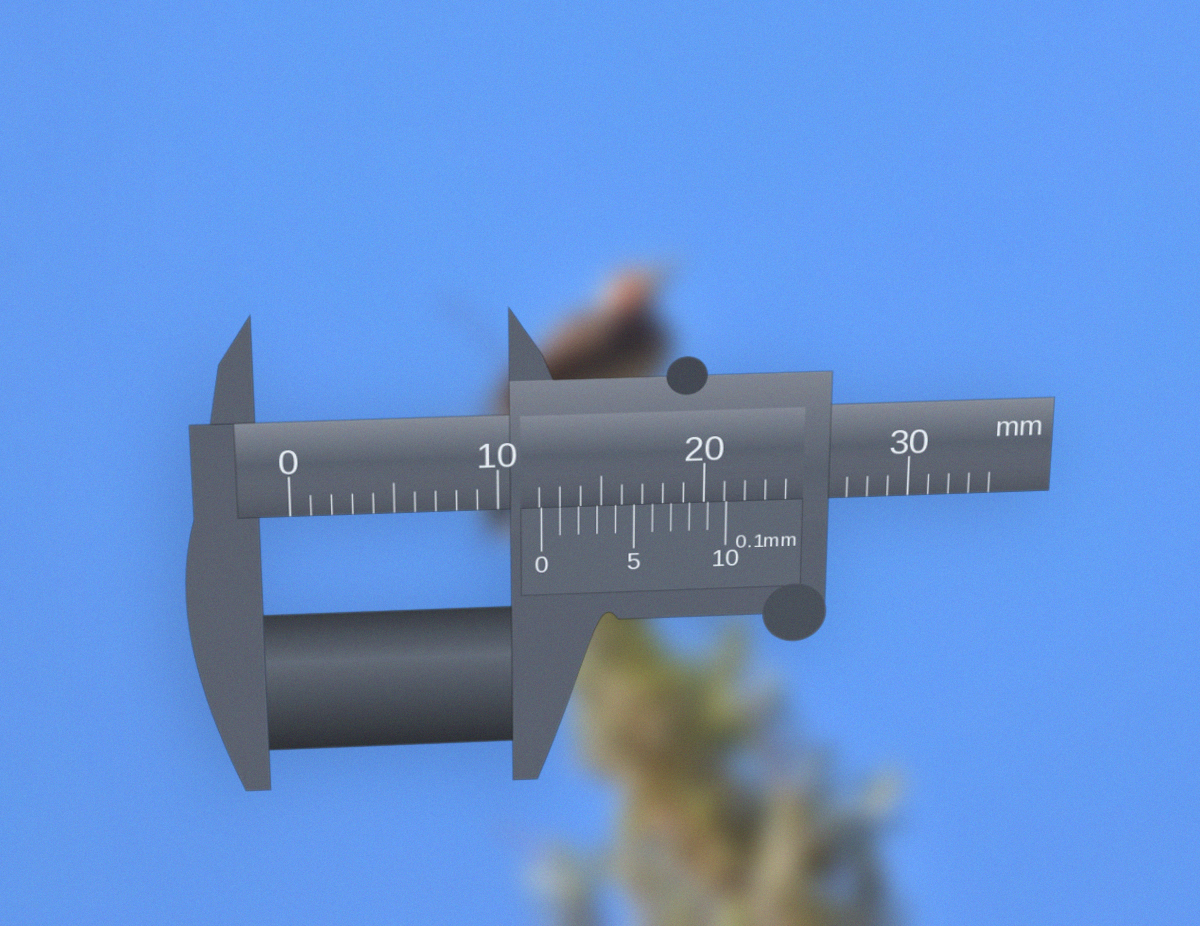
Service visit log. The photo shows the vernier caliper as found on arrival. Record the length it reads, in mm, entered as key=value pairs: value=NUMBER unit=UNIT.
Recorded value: value=12.1 unit=mm
